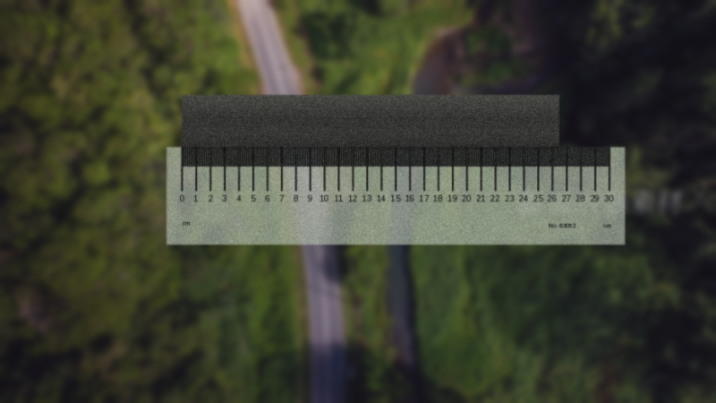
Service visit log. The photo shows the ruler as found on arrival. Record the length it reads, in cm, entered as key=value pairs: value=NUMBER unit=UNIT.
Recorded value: value=26.5 unit=cm
